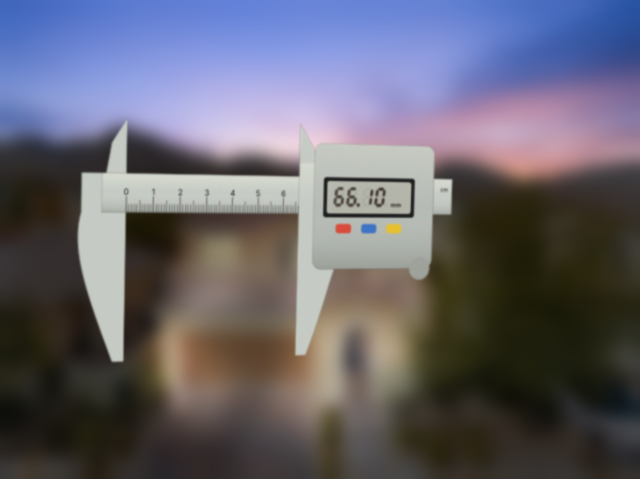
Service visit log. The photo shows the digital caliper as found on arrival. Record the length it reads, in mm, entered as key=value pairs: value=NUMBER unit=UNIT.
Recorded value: value=66.10 unit=mm
